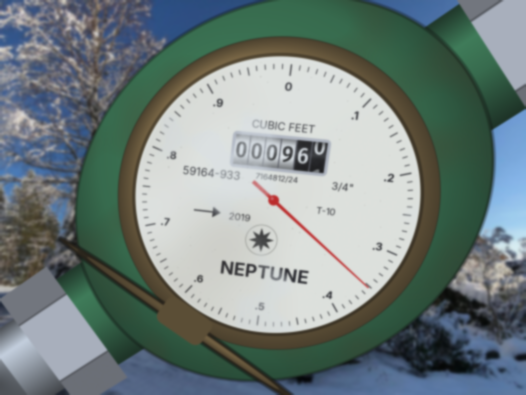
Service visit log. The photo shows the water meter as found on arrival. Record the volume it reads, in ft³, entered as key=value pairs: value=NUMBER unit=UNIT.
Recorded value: value=960.35 unit=ft³
